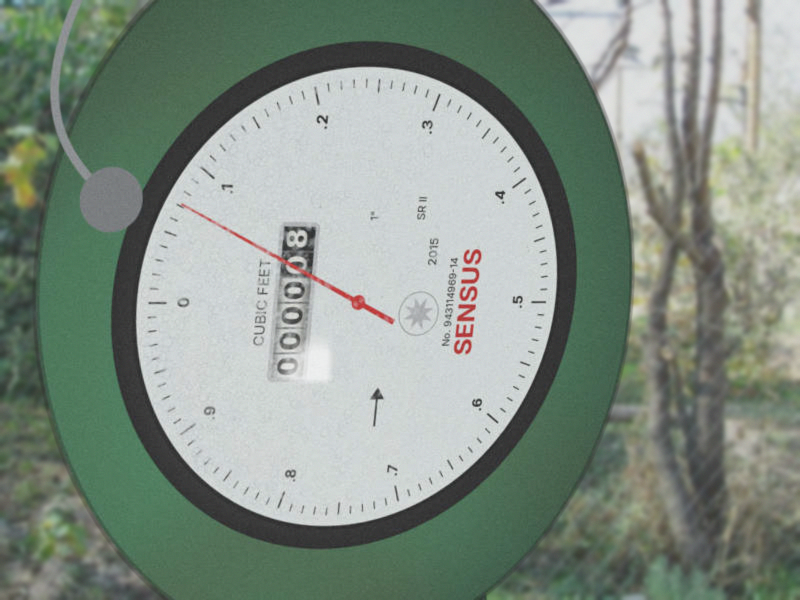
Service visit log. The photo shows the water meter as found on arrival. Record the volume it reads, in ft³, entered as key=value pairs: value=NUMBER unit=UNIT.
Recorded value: value=8.07 unit=ft³
